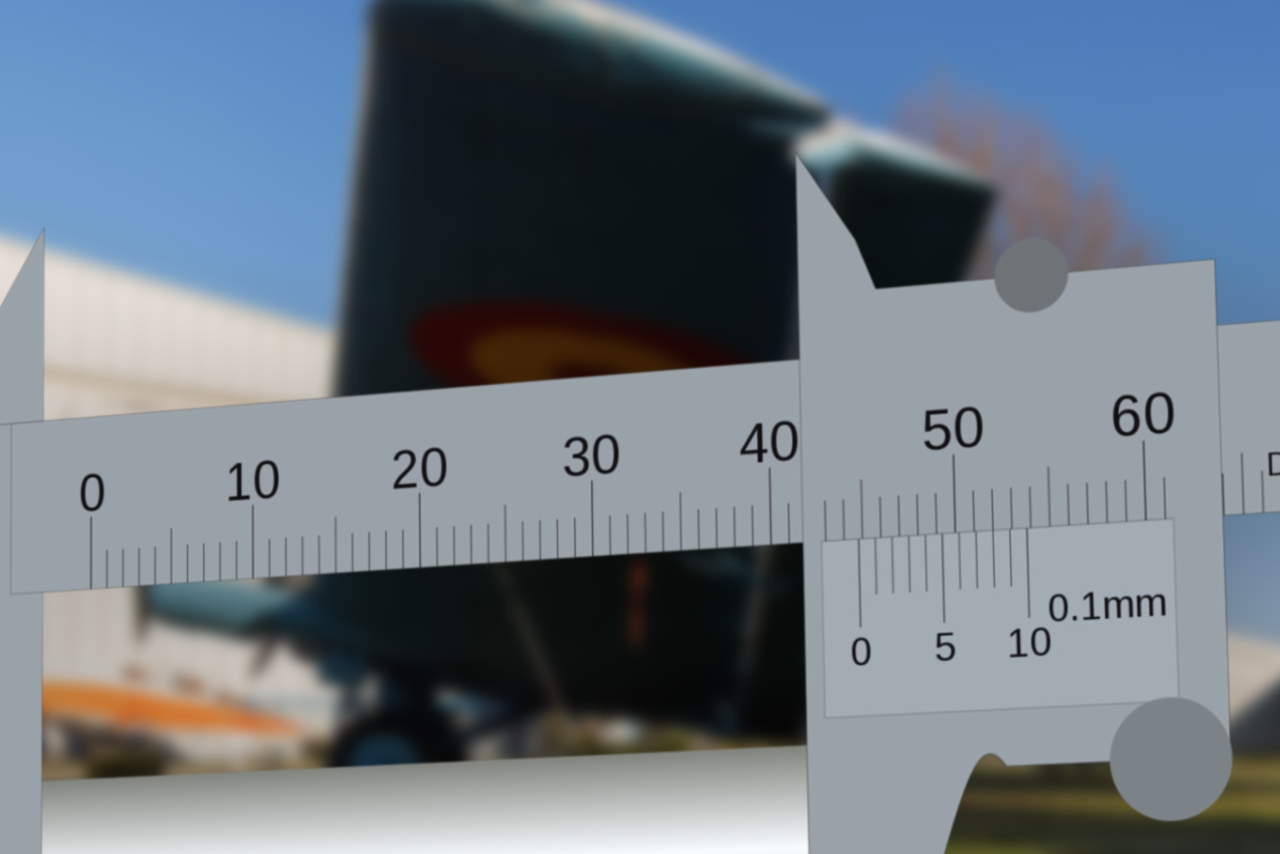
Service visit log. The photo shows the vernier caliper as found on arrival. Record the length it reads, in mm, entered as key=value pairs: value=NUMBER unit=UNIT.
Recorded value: value=44.8 unit=mm
